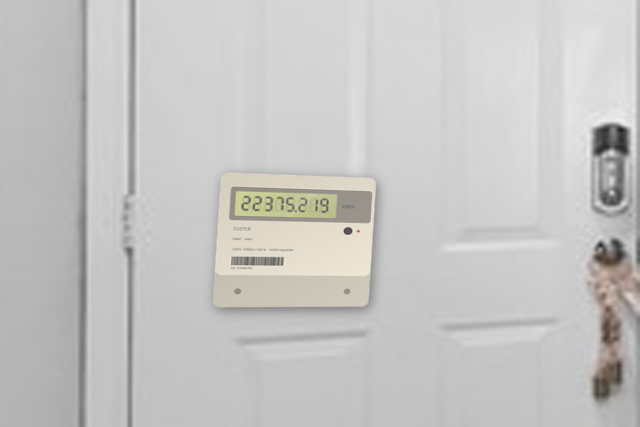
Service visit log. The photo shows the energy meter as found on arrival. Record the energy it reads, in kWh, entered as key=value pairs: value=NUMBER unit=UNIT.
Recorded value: value=22375.219 unit=kWh
